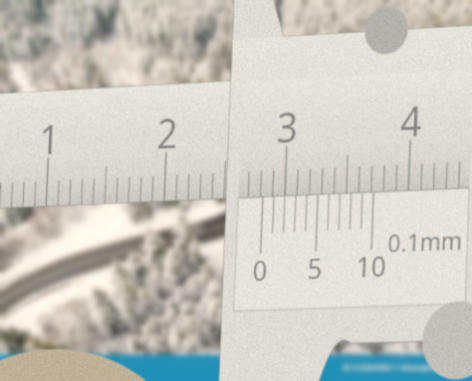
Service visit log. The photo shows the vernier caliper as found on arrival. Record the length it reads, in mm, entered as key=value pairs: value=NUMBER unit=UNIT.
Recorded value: value=28.2 unit=mm
